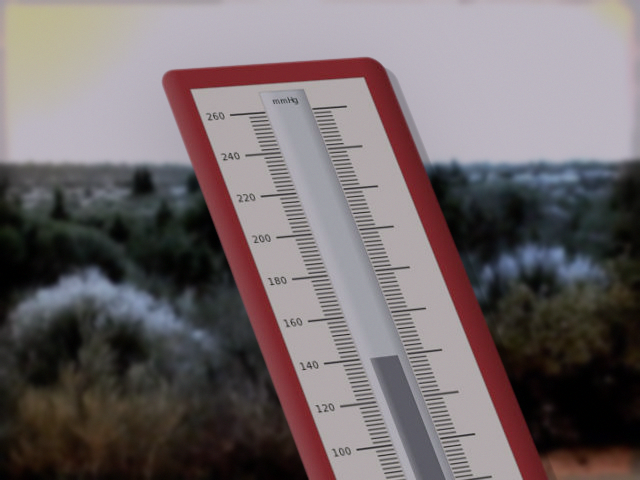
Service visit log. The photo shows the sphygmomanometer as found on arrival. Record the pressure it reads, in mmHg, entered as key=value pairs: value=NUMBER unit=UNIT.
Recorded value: value=140 unit=mmHg
